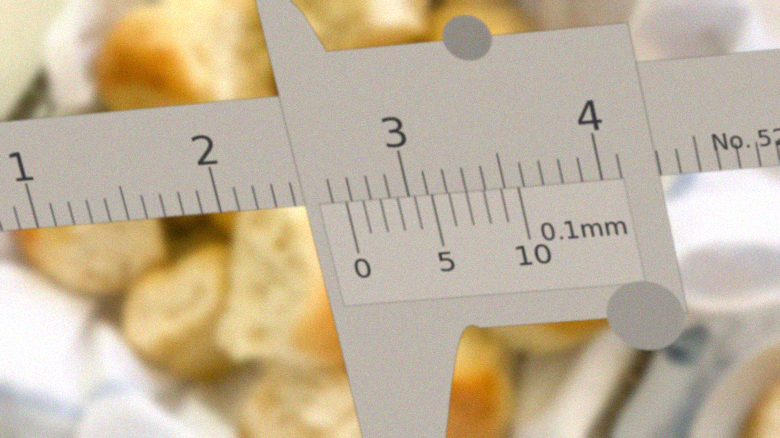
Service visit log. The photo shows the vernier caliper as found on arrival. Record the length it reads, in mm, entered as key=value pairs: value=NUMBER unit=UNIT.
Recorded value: value=26.7 unit=mm
